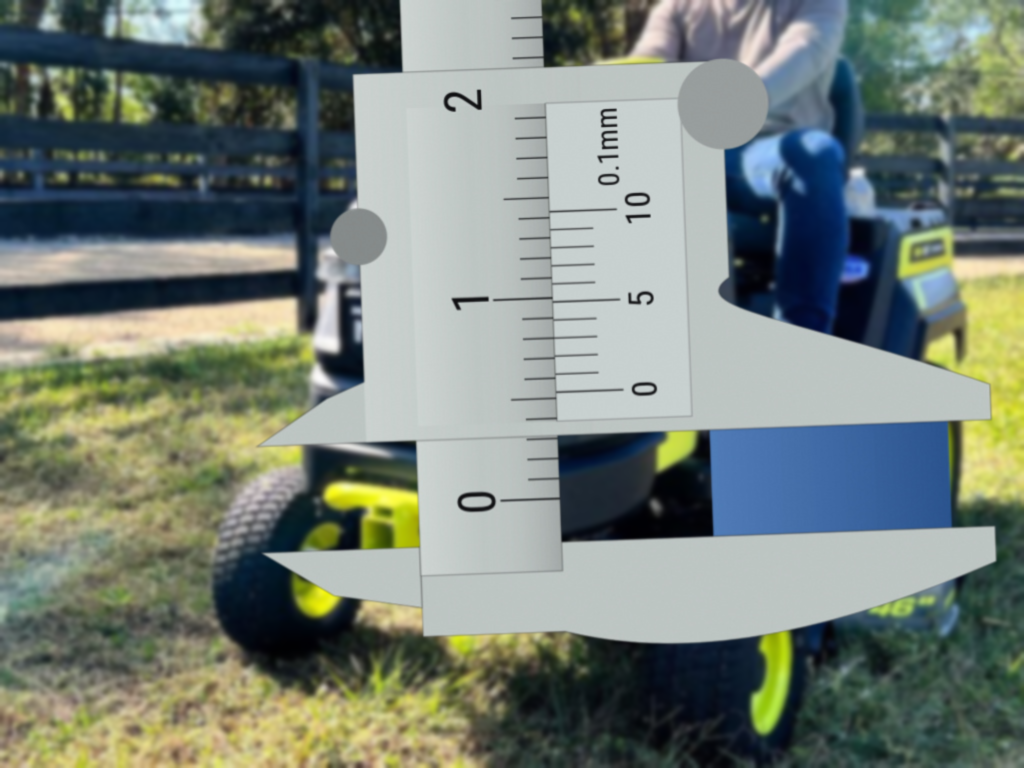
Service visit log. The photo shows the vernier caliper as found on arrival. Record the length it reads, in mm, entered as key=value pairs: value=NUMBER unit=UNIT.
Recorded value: value=5.3 unit=mm
